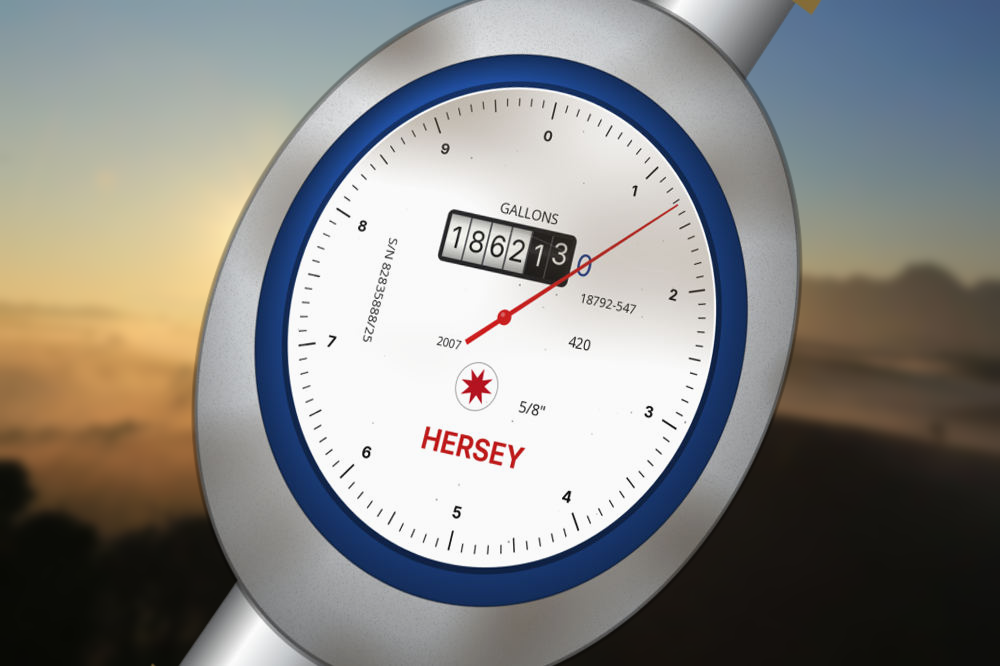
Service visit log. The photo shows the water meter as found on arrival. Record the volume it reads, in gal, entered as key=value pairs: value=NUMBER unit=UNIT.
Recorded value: value=1862131.3 unit=gal
